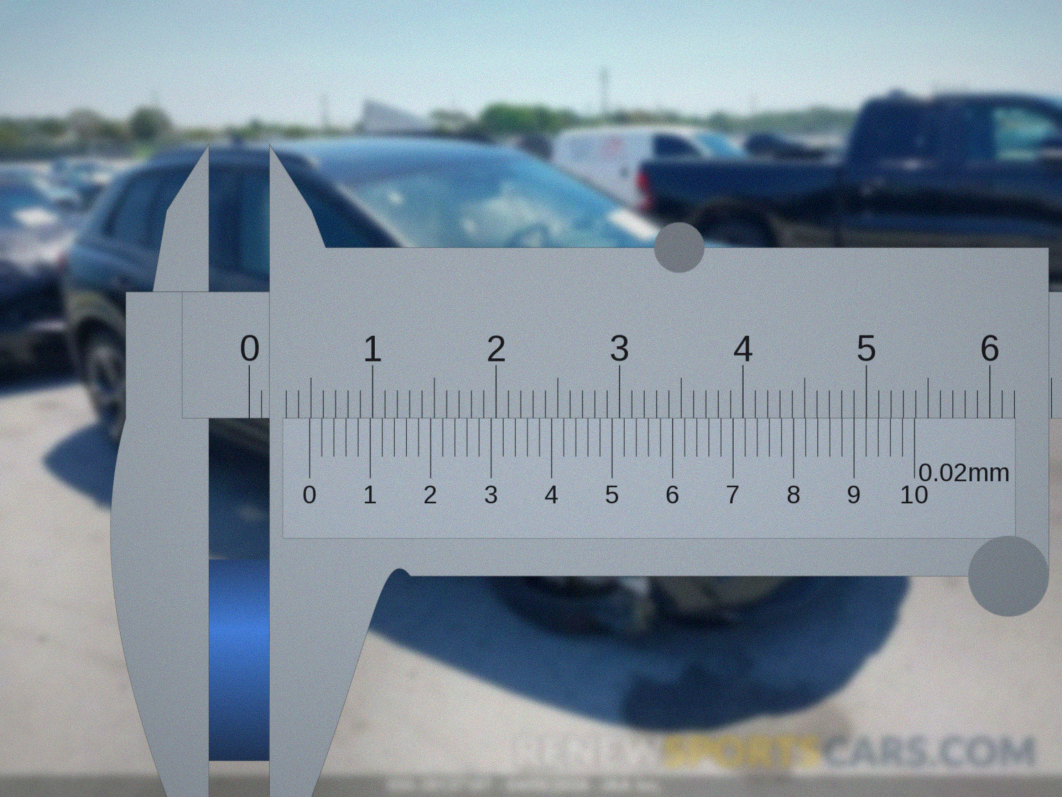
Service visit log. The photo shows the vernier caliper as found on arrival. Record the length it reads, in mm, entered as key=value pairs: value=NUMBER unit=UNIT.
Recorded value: value=4.9 unit=mm
